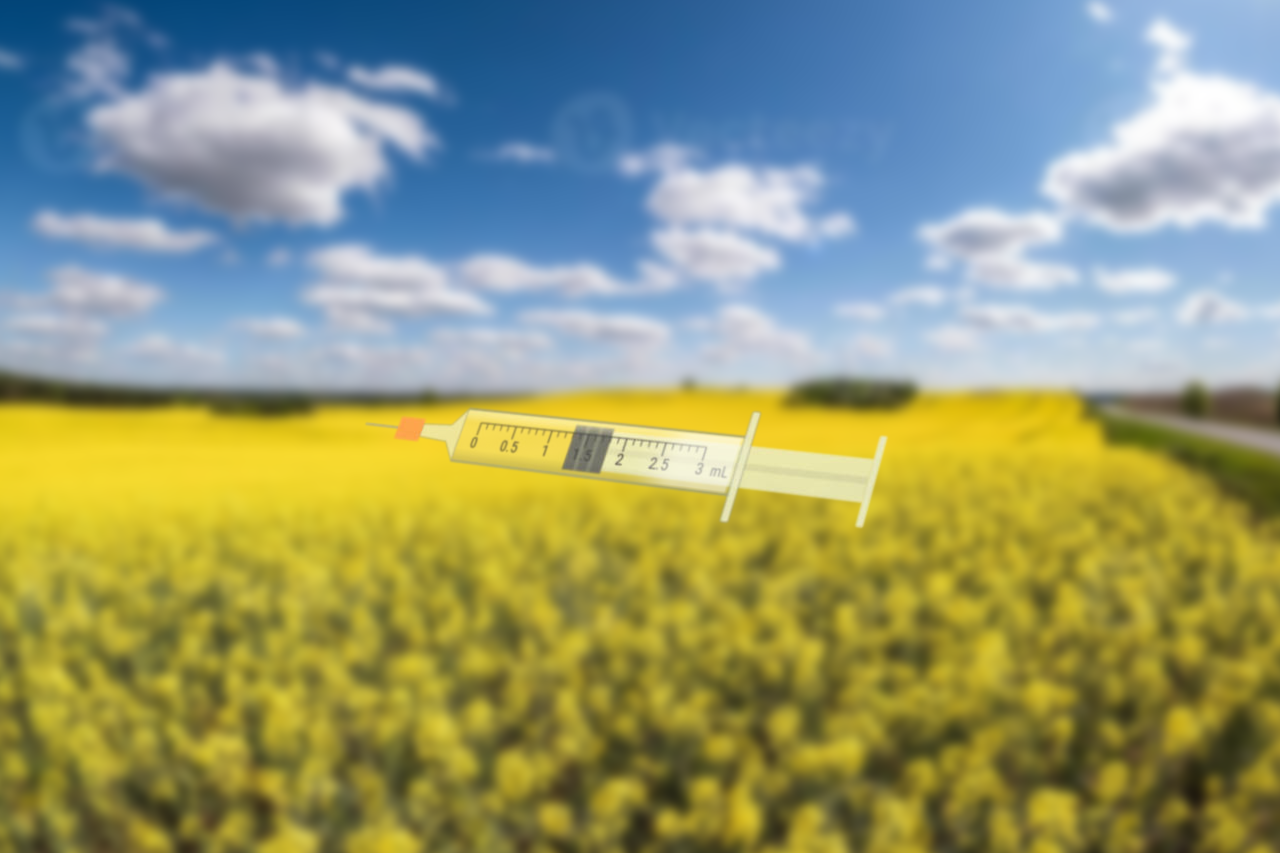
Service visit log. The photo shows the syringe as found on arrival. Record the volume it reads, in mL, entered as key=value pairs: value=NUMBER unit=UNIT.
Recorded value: value=1.3 unit=mL
